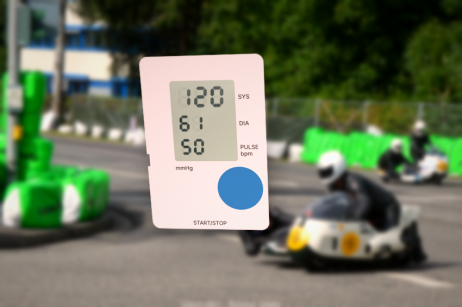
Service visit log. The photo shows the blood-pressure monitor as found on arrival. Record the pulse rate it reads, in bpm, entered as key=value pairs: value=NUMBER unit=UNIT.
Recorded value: value=50 unit=bpm
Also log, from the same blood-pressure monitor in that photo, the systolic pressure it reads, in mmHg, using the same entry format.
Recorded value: value=120 unit=mmHg
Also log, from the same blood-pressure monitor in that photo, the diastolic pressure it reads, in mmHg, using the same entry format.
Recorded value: value=61 unit=mmHg
